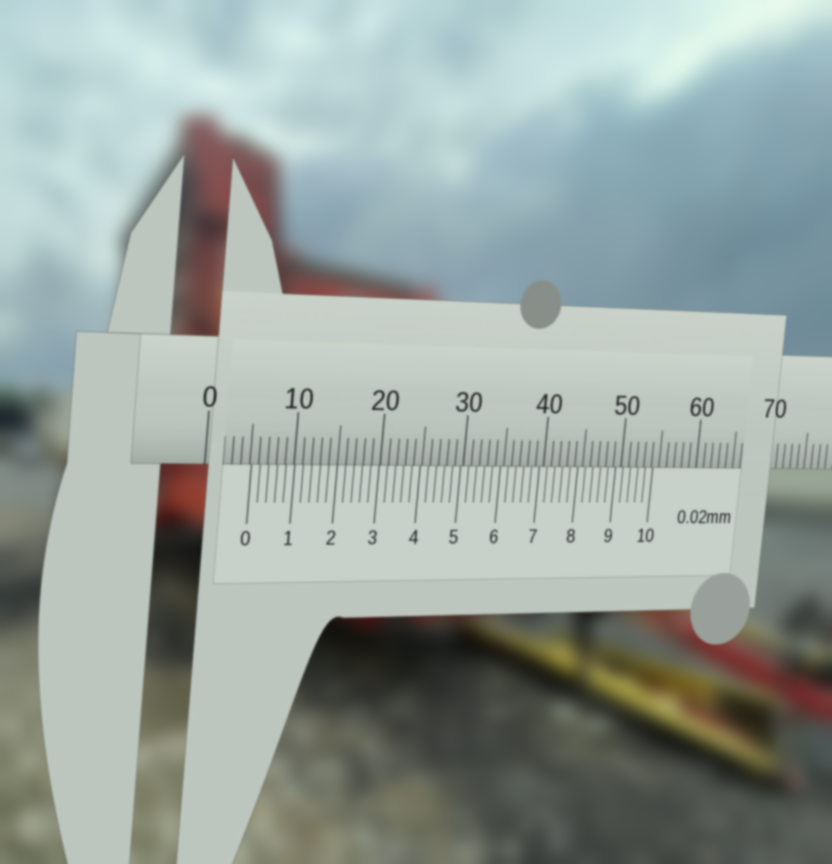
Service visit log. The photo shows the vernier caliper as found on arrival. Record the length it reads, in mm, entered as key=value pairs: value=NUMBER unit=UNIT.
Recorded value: value=5.2 unit=mm
